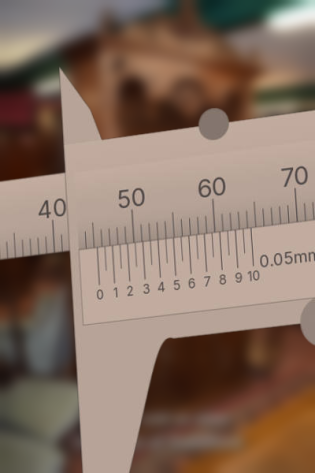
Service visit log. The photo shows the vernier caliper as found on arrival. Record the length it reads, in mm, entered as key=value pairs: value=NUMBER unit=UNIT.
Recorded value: value=45.4 unit=mm
